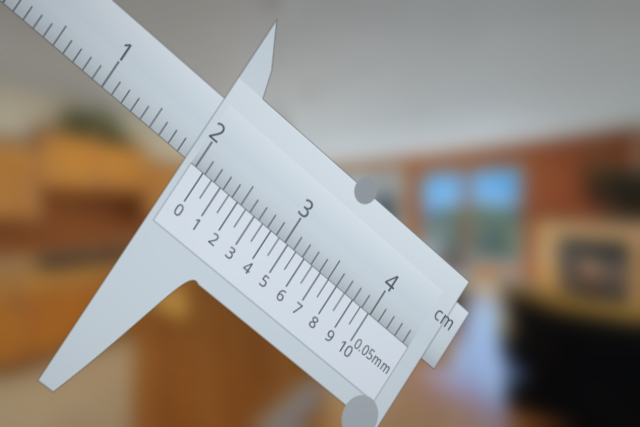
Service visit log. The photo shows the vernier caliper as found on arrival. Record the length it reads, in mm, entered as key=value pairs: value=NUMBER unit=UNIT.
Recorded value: value=20.8 unit=mm
